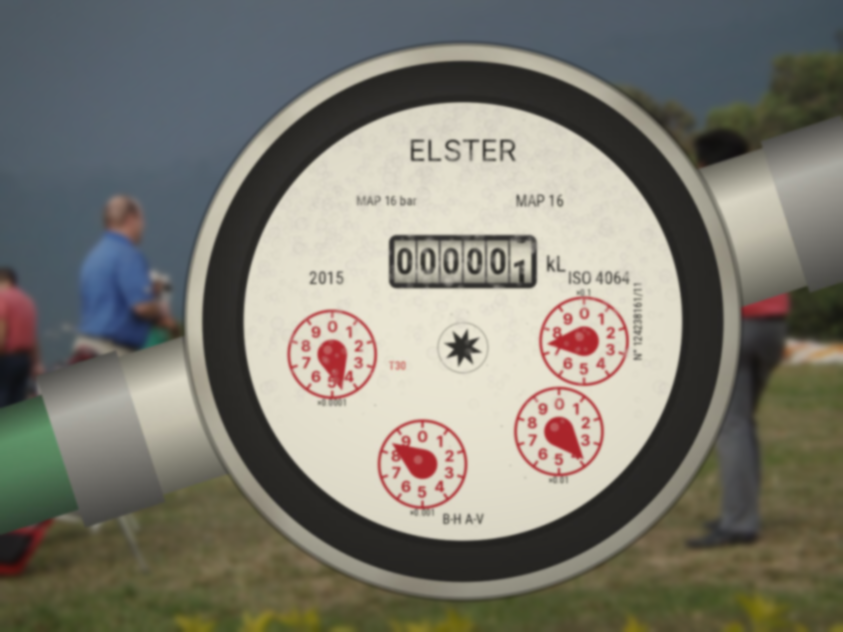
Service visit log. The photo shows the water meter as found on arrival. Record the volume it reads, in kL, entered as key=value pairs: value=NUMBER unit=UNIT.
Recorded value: value=0.7384 unit=kL
